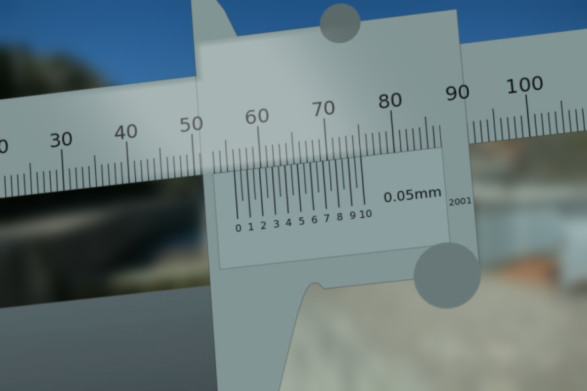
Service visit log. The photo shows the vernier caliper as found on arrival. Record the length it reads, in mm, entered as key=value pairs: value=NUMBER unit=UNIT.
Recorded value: value=56.0 unit=mm
